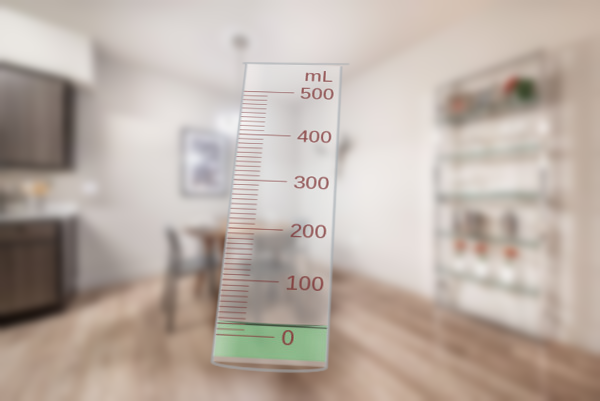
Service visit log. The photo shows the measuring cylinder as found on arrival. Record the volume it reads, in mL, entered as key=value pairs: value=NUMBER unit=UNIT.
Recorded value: value=20 unit=mL
